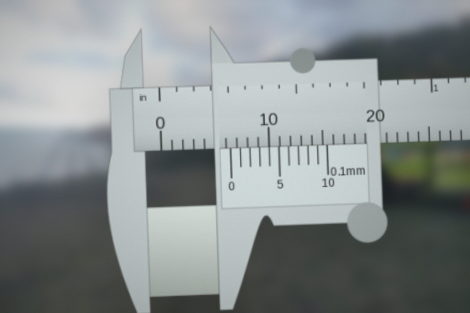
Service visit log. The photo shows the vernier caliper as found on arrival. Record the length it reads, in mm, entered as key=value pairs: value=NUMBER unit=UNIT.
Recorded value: value=6.4 unit=mm
